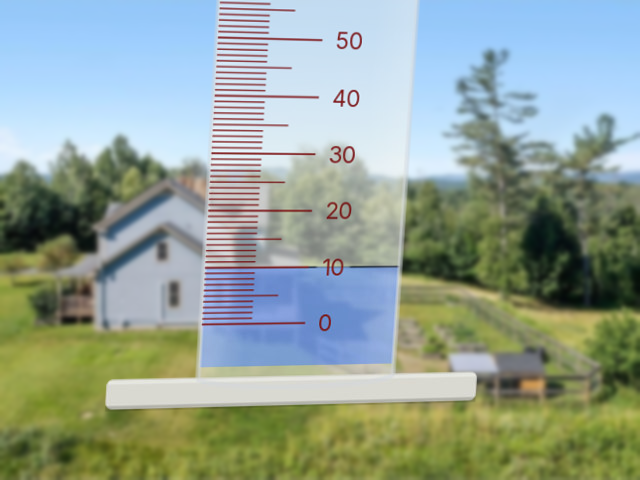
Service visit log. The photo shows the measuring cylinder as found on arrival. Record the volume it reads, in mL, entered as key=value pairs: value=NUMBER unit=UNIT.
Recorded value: value=10 unit=mL
